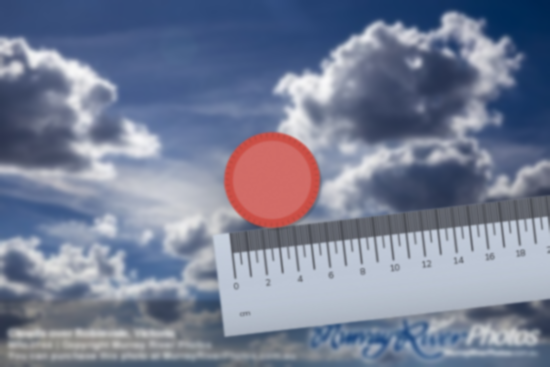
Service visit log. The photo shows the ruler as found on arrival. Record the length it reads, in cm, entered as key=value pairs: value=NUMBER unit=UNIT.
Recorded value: value=6 unit=cm
